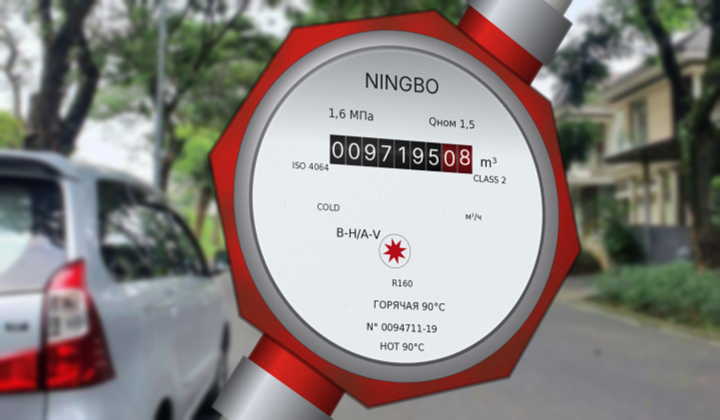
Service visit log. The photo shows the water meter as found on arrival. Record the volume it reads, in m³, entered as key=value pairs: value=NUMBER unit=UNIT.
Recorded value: value=97195.08 unit=m³
